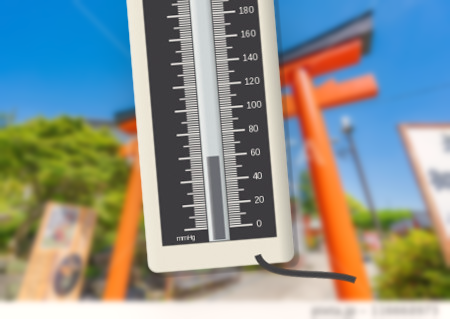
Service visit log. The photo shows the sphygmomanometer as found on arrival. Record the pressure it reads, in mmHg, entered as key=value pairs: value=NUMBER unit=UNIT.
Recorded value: value=60 unit=mmHg
